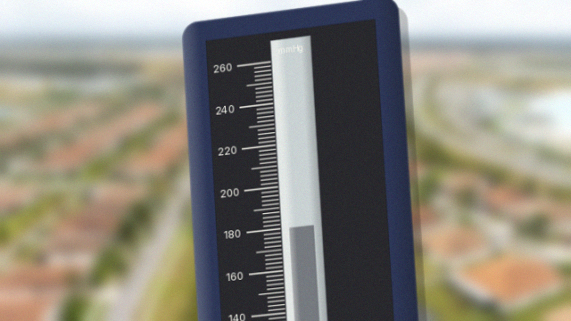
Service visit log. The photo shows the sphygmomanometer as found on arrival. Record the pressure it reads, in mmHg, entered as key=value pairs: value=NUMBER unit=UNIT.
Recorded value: value=180 unit=mmHg
